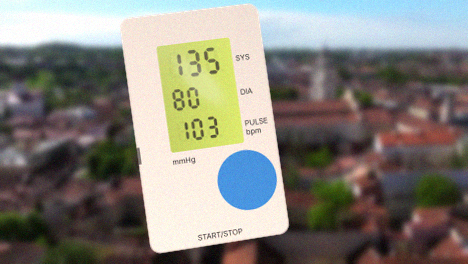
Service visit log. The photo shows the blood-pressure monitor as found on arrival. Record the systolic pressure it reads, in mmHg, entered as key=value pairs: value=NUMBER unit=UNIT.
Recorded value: value=135 unit=mmHg
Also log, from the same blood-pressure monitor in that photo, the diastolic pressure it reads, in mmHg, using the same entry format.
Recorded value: value=80 unit=mmHg
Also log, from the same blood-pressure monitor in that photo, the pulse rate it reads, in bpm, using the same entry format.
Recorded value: value=103 unit=bpm
